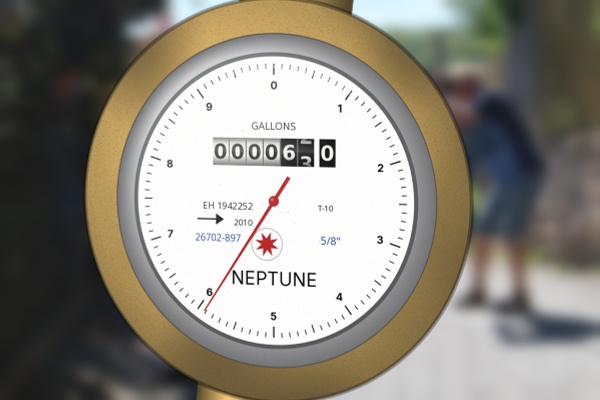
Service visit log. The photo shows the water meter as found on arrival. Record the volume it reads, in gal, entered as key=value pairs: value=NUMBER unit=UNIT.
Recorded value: value=625.9 unit=gal
